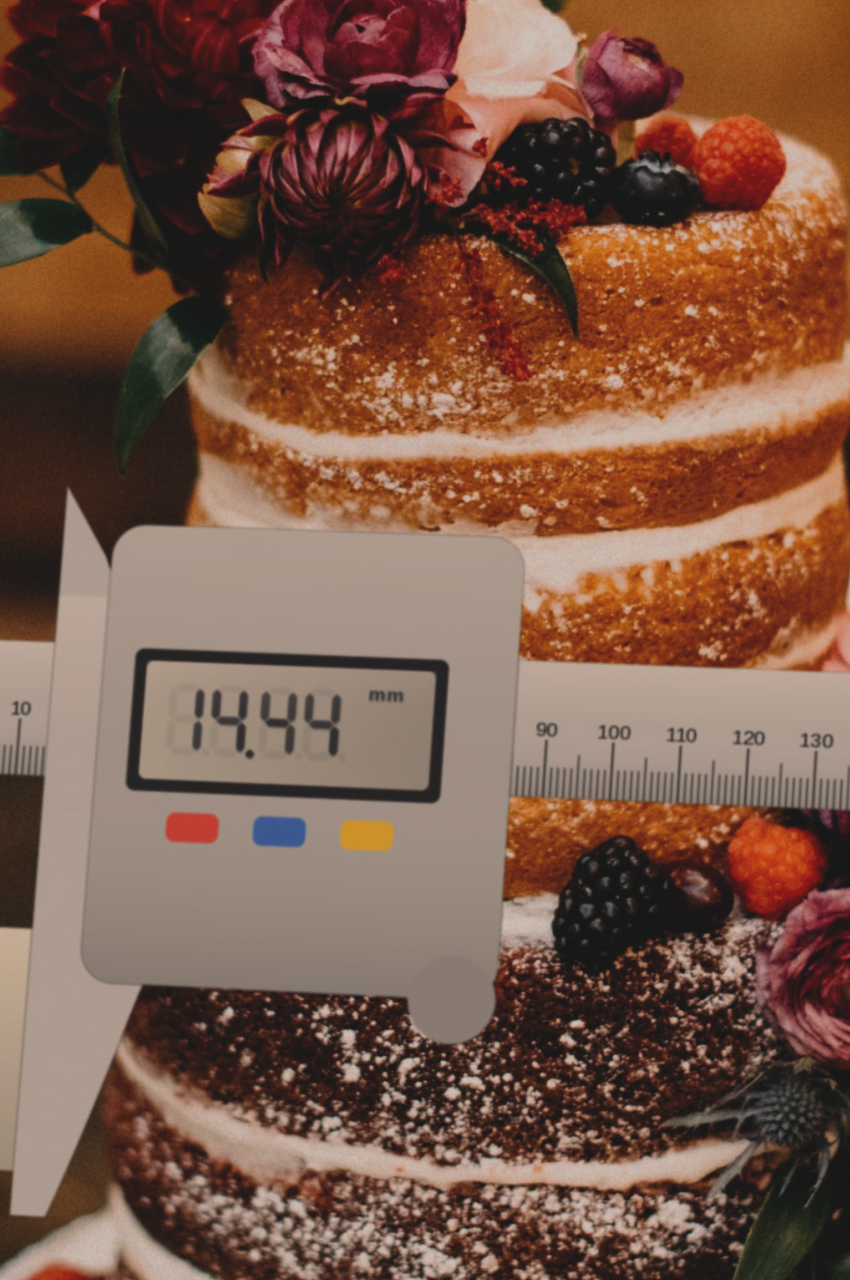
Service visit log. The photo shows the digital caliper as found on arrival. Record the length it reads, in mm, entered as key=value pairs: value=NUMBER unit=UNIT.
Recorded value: value=14.44 unit=mm
